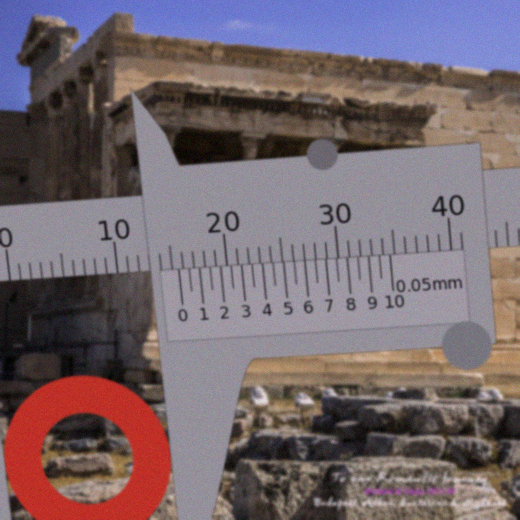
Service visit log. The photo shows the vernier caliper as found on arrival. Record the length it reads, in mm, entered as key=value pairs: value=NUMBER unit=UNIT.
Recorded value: value=15.6 unit=mm
